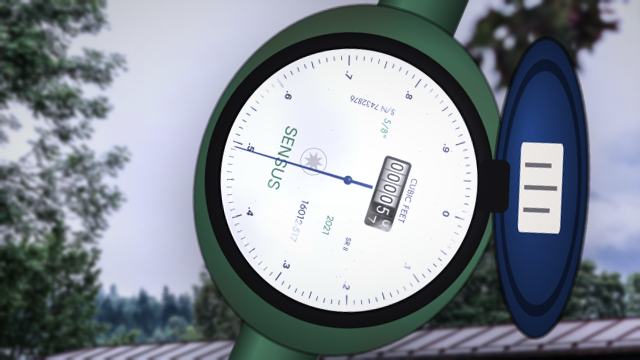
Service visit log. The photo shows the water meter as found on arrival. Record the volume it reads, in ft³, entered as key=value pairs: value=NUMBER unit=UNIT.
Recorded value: value=56.49 unit=ft³
